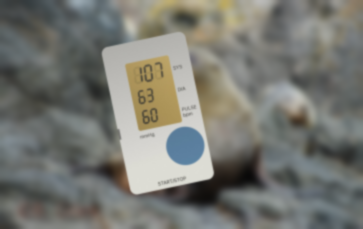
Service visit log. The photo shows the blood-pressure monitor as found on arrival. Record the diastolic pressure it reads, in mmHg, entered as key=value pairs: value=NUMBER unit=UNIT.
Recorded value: value=63 unit=mmHg
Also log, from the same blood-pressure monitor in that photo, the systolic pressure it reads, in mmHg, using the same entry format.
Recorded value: value=107 unit=mmHg
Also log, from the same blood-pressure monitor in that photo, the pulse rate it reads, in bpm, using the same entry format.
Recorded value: value=60 unit=bpm
